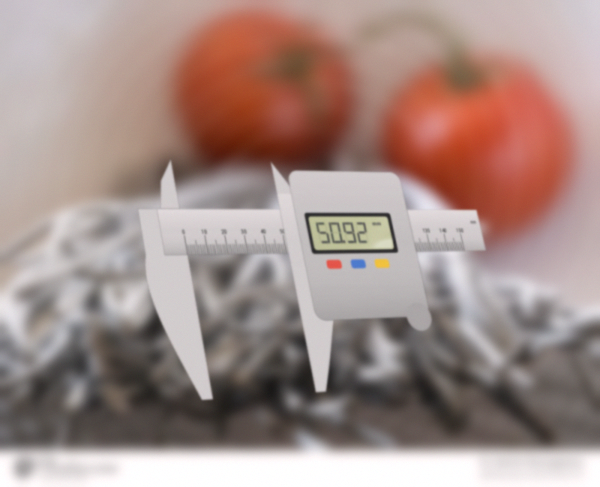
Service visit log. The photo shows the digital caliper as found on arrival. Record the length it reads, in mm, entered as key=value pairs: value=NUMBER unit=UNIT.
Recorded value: value=50.92 unit=mm
